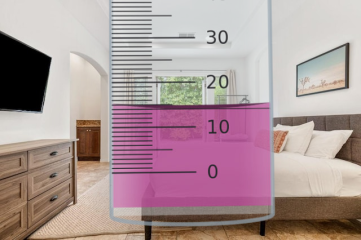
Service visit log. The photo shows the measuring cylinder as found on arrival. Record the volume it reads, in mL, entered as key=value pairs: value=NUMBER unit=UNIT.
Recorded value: value=14 unit=mL
